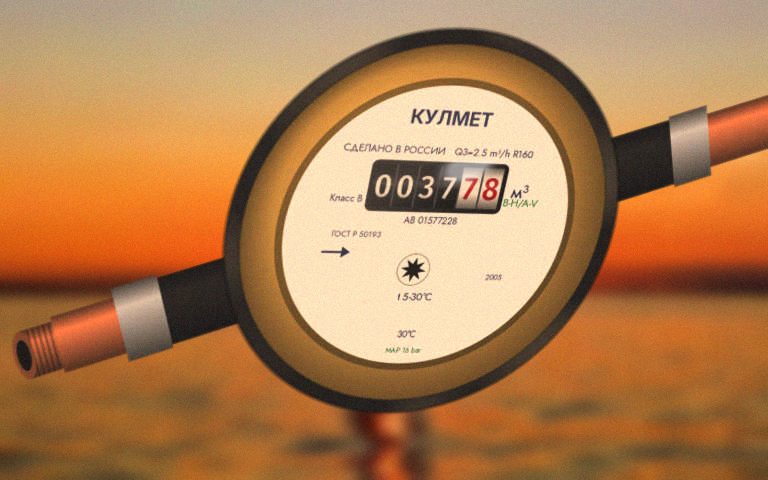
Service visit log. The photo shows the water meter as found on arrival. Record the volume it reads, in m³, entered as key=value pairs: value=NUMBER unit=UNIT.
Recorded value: value=37.78 unit=m³
